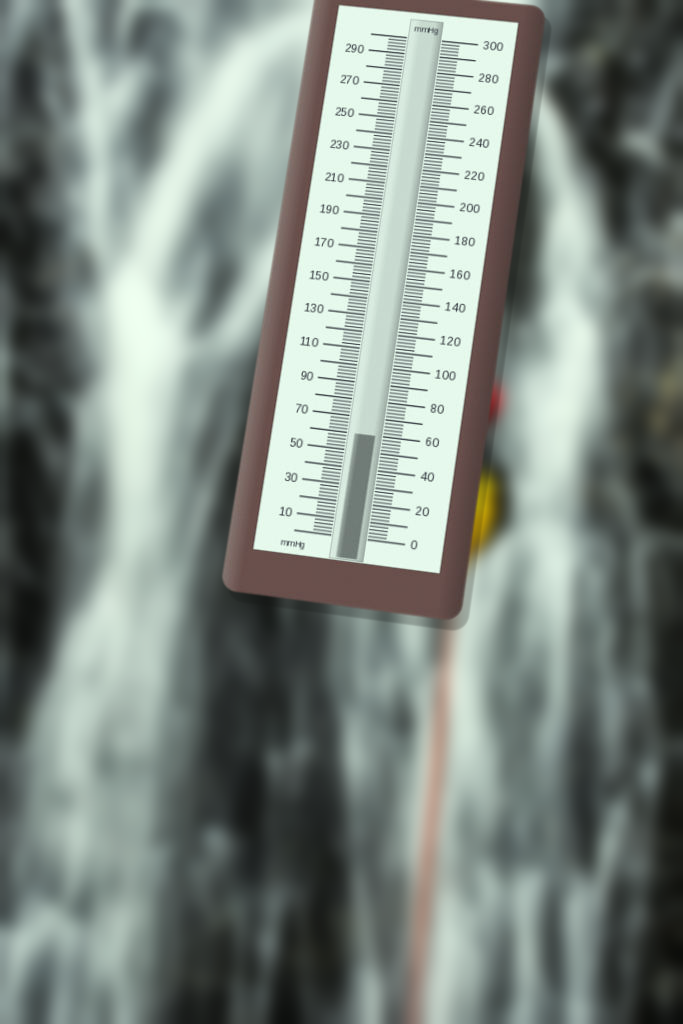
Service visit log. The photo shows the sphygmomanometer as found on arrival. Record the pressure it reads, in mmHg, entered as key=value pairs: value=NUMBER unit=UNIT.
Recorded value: value=60 unit=mmHg
